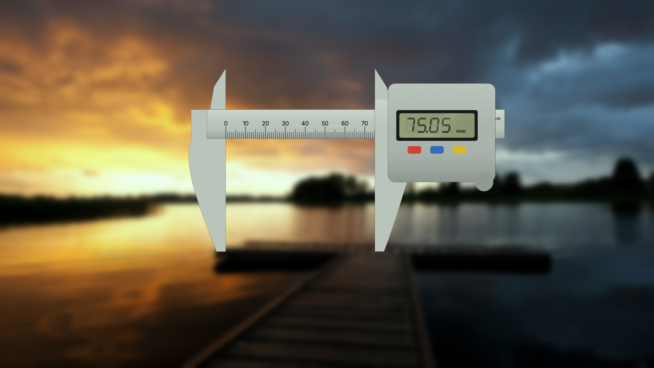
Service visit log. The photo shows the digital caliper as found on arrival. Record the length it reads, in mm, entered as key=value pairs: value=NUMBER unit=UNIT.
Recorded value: value=75.05 unit=mm
